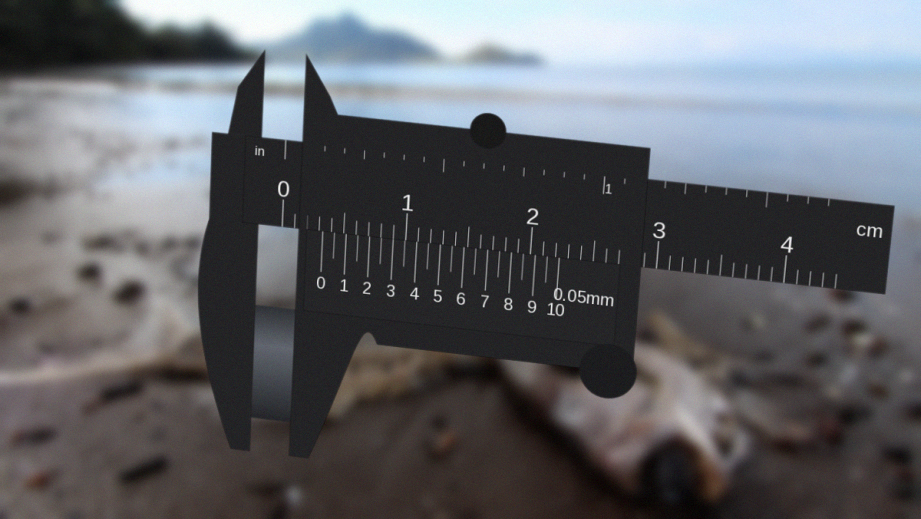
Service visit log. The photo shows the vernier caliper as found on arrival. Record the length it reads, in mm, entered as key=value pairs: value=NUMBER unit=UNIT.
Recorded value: value=3.3 unit=mm
